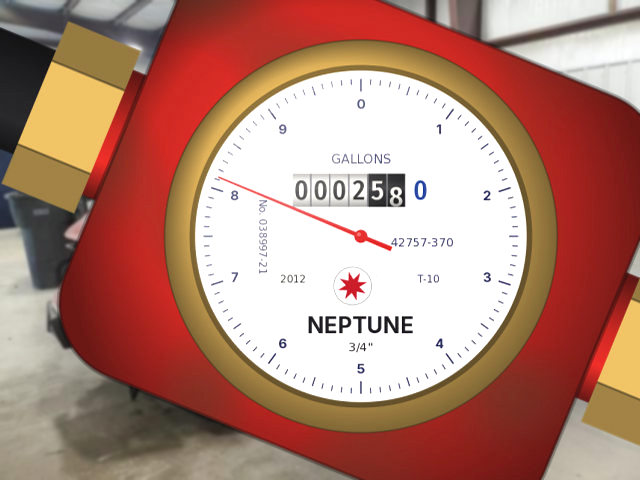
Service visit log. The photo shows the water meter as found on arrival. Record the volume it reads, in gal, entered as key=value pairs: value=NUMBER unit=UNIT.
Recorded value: value=2578.1 unit=gal
